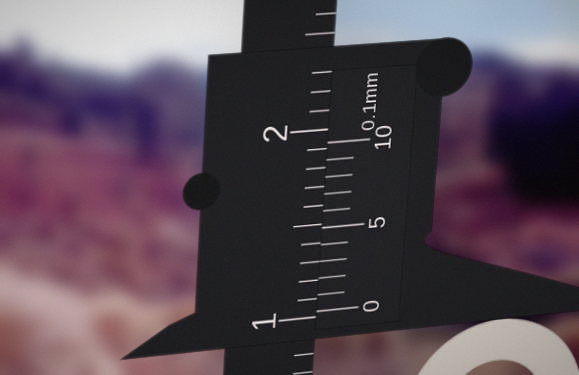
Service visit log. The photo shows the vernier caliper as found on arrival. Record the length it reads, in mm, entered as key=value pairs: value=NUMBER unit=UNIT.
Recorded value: value=10.3 unit=mm
